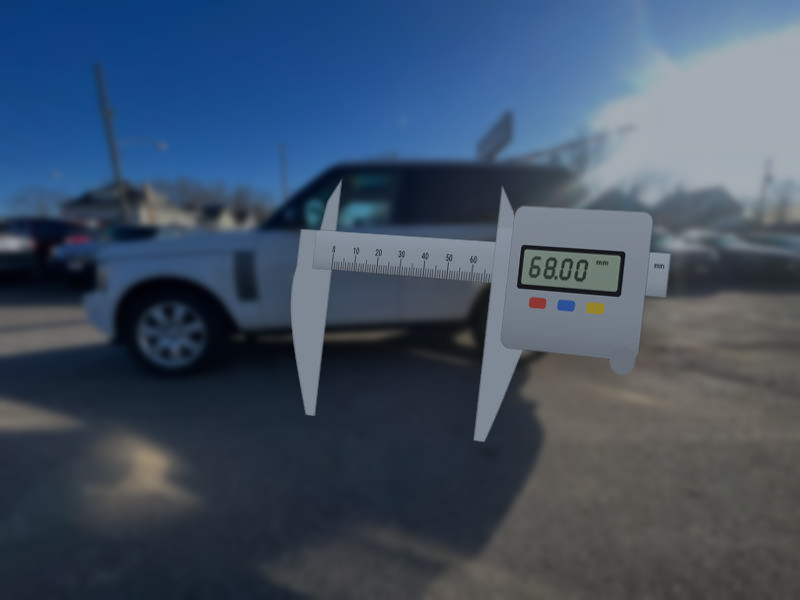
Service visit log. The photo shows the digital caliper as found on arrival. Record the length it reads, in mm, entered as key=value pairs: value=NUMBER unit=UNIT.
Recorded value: value=68.00 unit=mm
